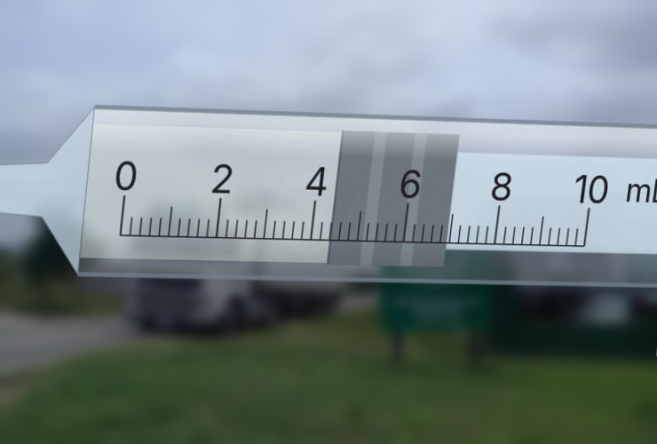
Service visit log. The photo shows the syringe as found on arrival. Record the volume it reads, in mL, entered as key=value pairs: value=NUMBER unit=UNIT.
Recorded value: value=4.4 unit=mL
